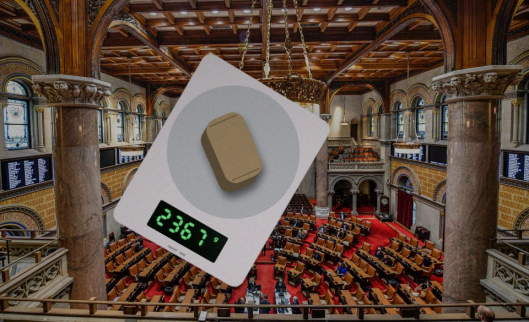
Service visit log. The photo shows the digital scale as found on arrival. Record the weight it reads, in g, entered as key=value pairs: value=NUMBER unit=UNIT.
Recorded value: value=2367 unit=g
